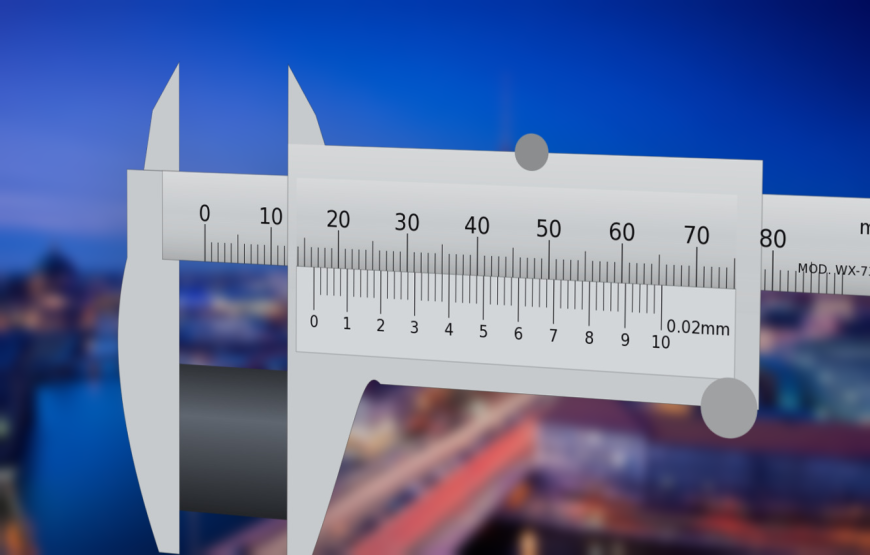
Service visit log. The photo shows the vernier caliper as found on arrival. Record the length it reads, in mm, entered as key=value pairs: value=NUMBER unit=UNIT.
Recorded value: value=16.4 unit=mm
